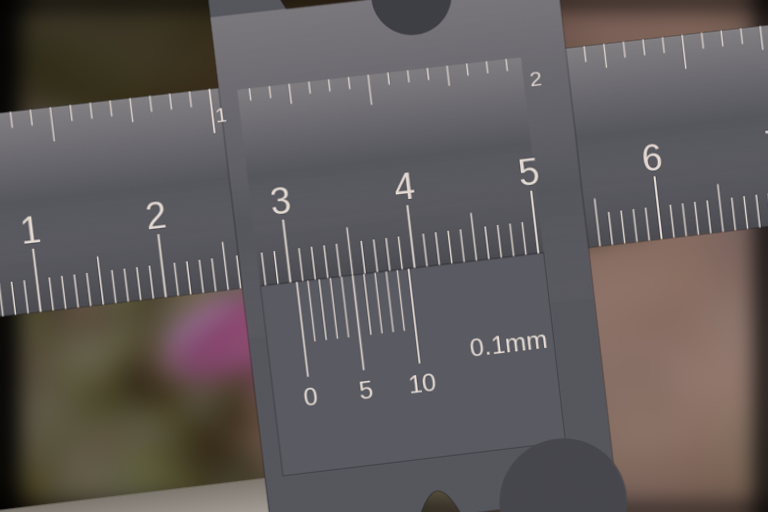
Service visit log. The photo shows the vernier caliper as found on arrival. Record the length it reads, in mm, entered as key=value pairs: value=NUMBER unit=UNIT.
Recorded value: value=30.5 unit=mm
